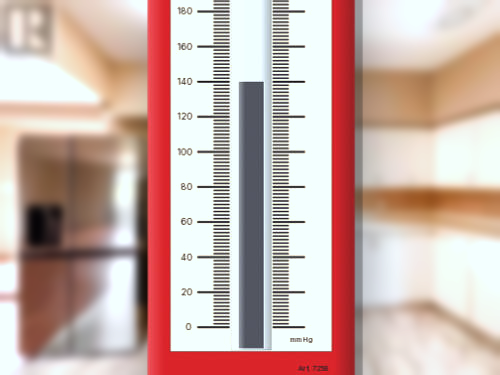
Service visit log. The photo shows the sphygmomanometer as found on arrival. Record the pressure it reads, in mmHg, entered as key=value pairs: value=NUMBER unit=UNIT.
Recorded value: value=140 unit=mmHg
